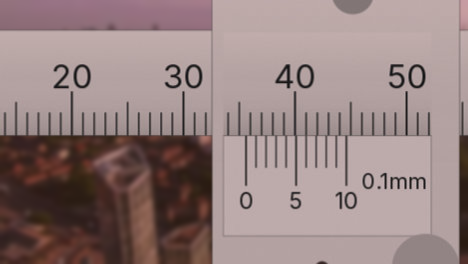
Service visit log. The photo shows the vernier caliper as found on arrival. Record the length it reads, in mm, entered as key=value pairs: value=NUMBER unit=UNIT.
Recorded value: value=35.6 unit=mm
